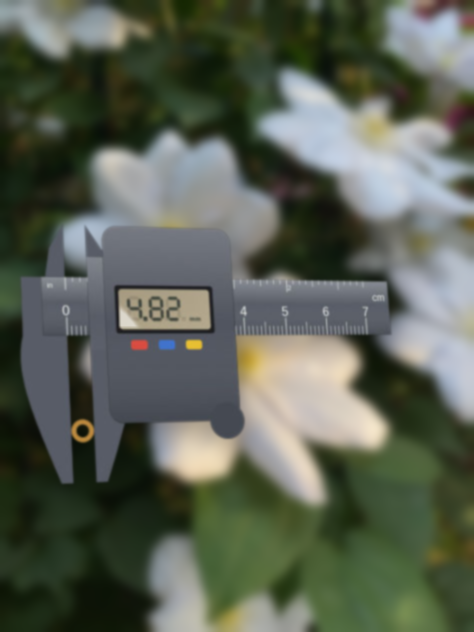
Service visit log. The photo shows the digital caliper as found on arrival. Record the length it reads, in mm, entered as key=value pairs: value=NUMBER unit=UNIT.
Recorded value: value=4.82 unit=mm
